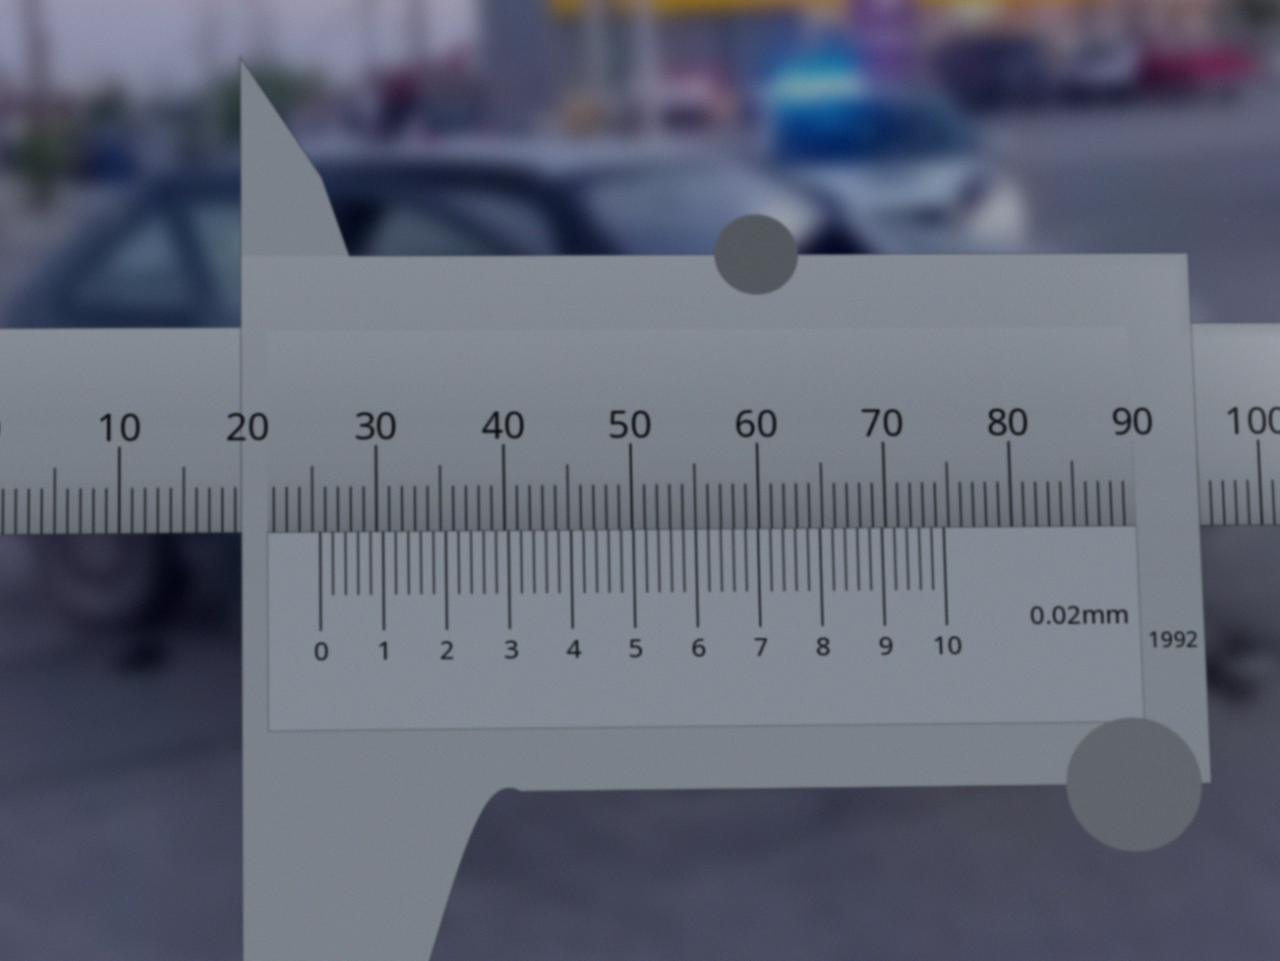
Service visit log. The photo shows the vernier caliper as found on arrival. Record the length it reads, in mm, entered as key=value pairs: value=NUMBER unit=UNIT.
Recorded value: value=25.6 unit=mm
